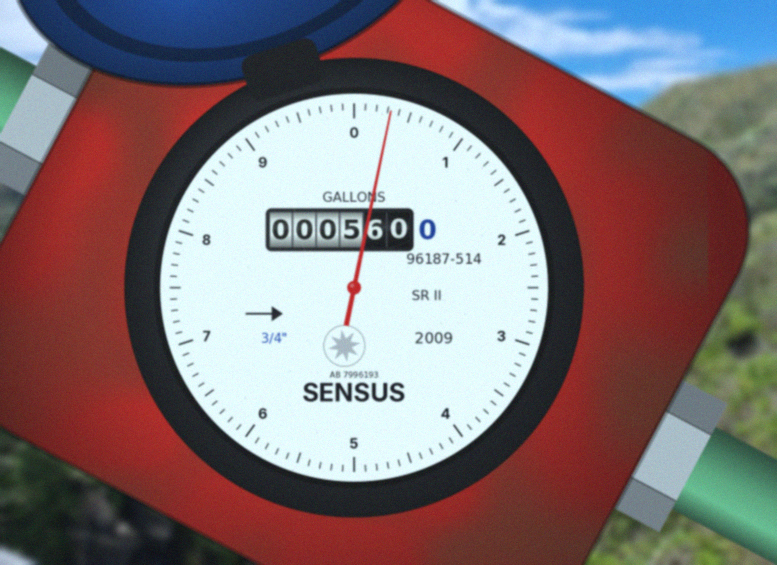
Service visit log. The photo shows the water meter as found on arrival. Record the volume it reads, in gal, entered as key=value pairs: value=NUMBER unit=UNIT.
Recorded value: value=5600.3 unit=gal
